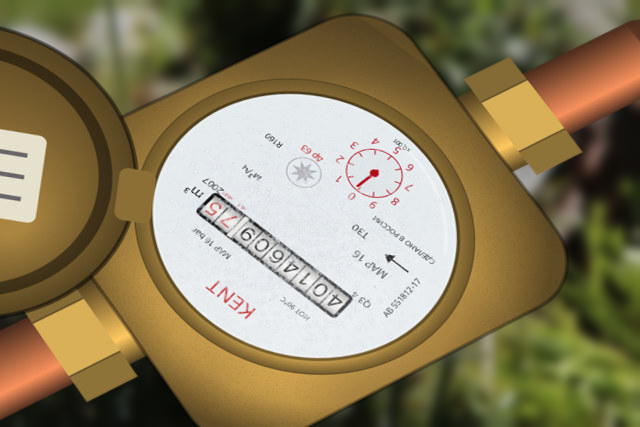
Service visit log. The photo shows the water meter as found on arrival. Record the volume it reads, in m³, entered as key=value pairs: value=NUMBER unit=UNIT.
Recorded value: value=4014609.750 unit=m³
